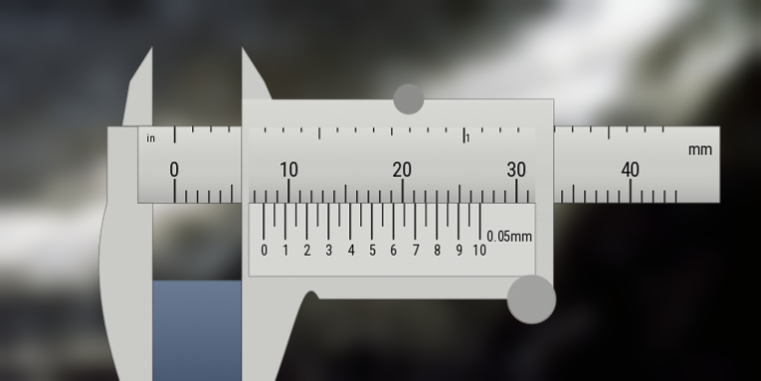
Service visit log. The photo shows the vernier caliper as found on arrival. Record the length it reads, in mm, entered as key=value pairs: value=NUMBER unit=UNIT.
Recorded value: value=7.8 unit=mm
